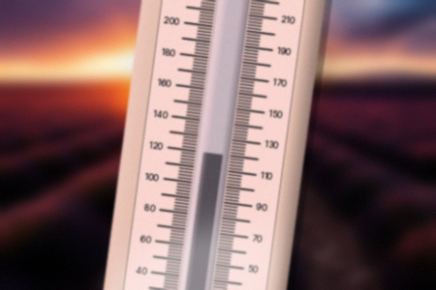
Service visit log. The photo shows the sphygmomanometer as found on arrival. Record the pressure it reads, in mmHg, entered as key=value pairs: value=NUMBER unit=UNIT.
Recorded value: value=120 unit=mmHg
